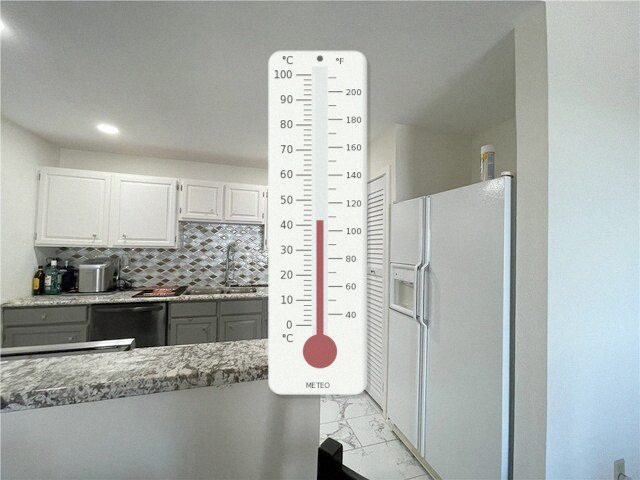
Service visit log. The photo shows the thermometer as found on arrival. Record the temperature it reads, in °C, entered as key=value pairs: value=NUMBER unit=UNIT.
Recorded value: value=42 unit=°C
